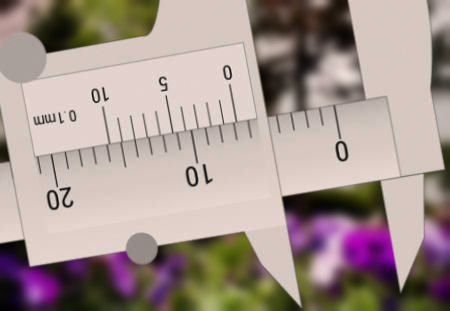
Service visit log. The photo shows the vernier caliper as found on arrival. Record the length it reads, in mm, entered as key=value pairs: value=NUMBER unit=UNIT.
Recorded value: value=6.8 unit=mm
